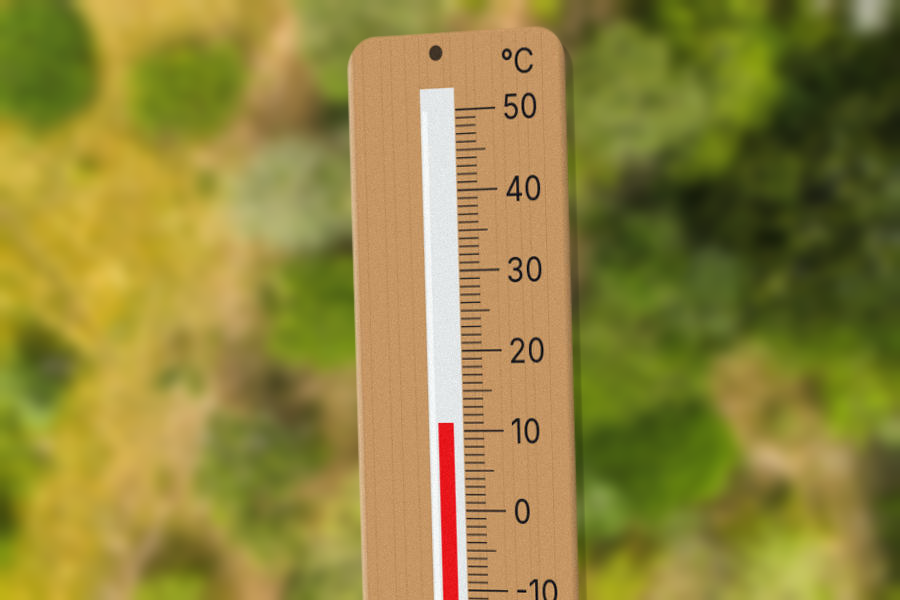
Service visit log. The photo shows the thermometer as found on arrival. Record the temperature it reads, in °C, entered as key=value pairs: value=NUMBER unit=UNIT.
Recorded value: value=11 unit=°C
